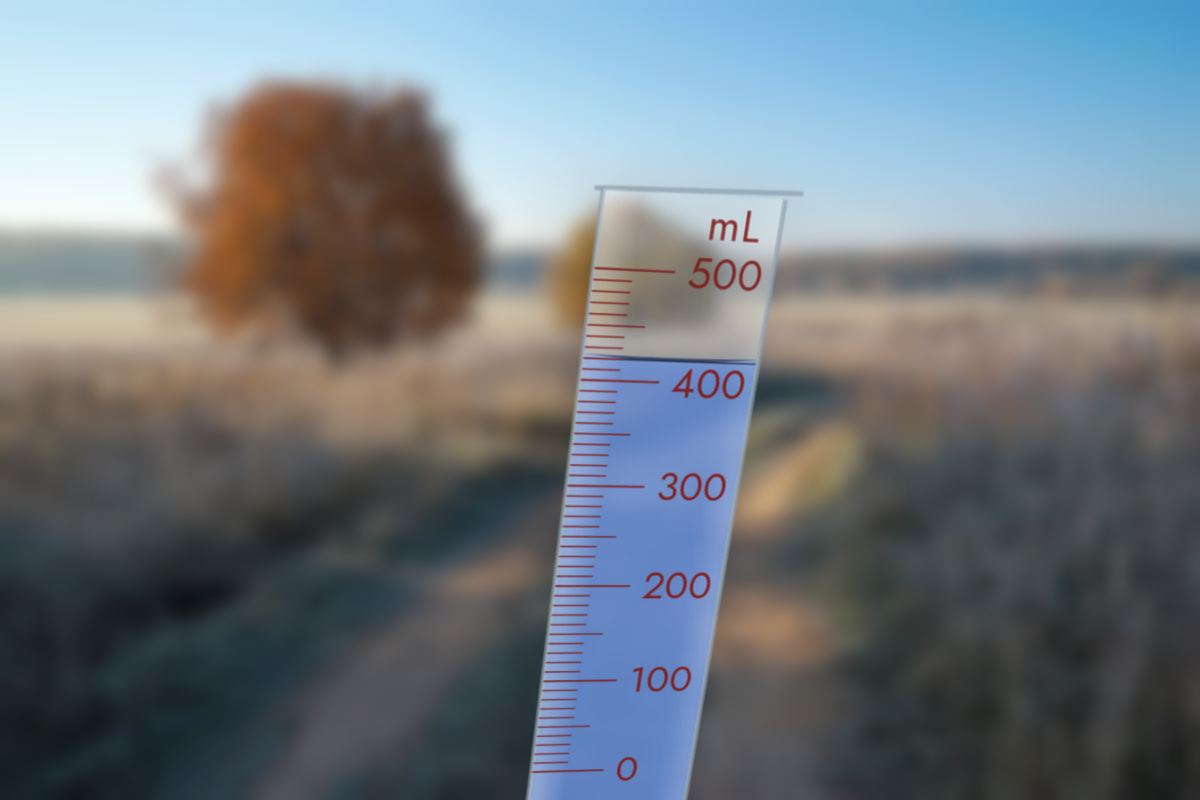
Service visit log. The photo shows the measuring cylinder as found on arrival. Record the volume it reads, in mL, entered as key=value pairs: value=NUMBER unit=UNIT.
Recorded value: value=420 unit=mL
